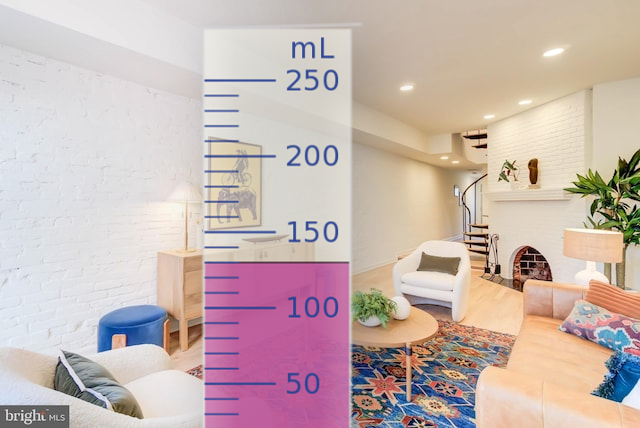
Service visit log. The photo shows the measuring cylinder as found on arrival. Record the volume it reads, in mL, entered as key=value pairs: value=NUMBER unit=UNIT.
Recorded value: value=130 unit=mL
